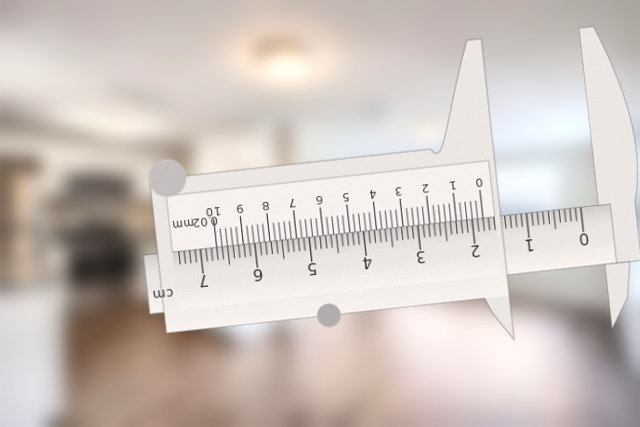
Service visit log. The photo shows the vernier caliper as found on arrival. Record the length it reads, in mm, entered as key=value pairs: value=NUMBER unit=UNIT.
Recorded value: value=18.0 unit=mm
